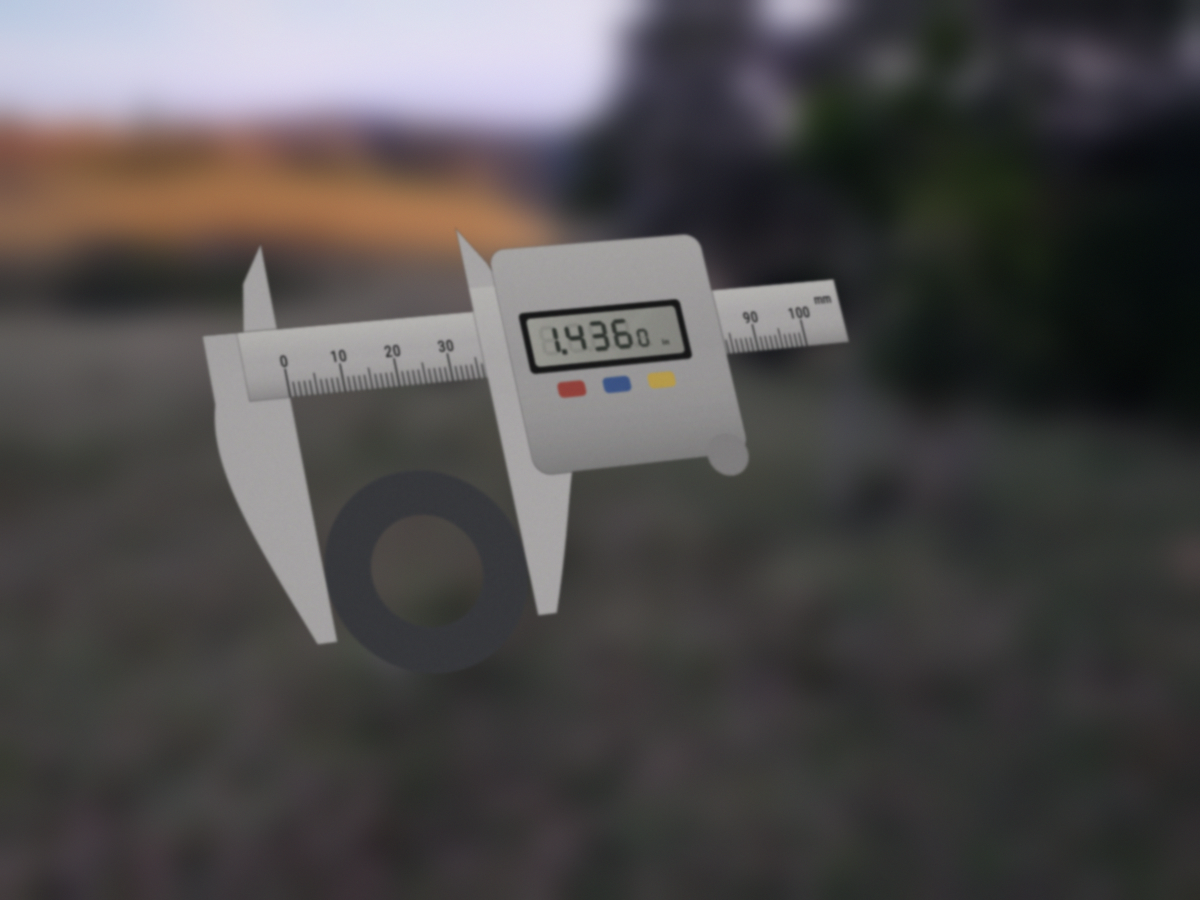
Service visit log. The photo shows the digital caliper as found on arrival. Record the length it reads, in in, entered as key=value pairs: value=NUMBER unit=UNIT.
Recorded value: value=1.4360 unit=in
